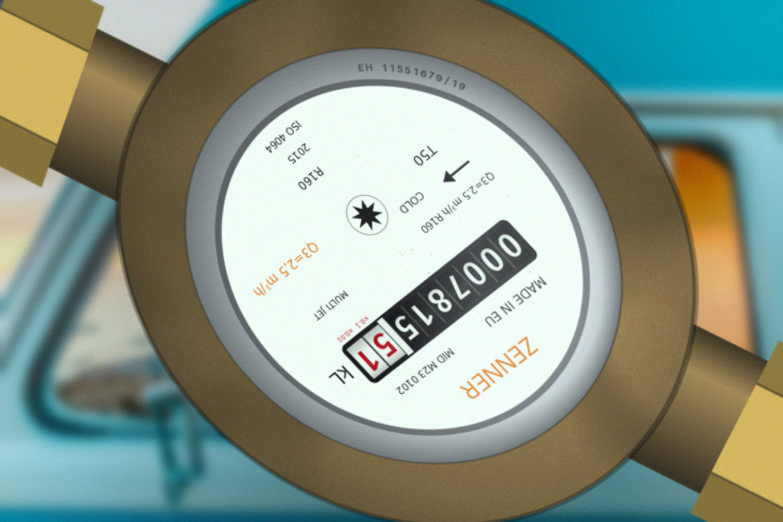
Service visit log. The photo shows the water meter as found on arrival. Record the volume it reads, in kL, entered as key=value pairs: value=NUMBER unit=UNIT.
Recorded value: value=7815.51 unit=kL
